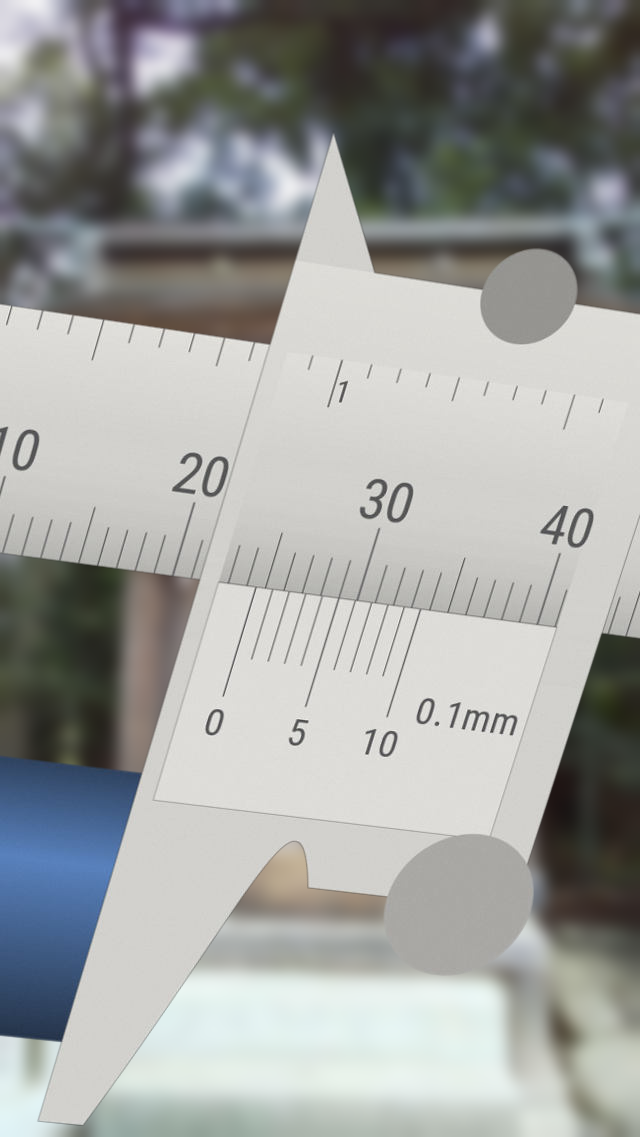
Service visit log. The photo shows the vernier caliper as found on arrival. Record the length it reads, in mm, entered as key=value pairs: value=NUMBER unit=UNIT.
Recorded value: value=24.5 unit=mm
